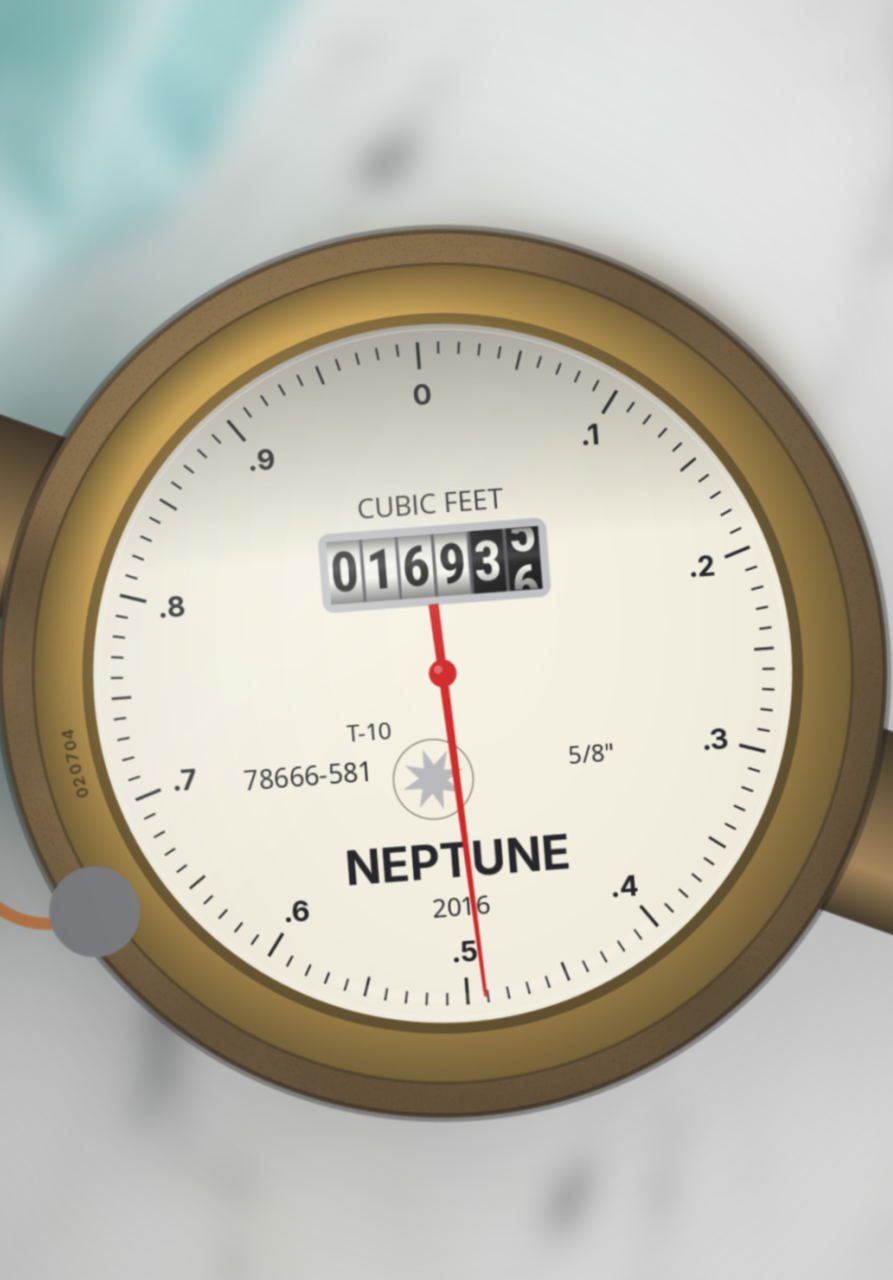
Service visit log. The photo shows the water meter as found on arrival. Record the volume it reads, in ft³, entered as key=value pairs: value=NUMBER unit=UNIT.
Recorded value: value=16935.49 unit=ft³
